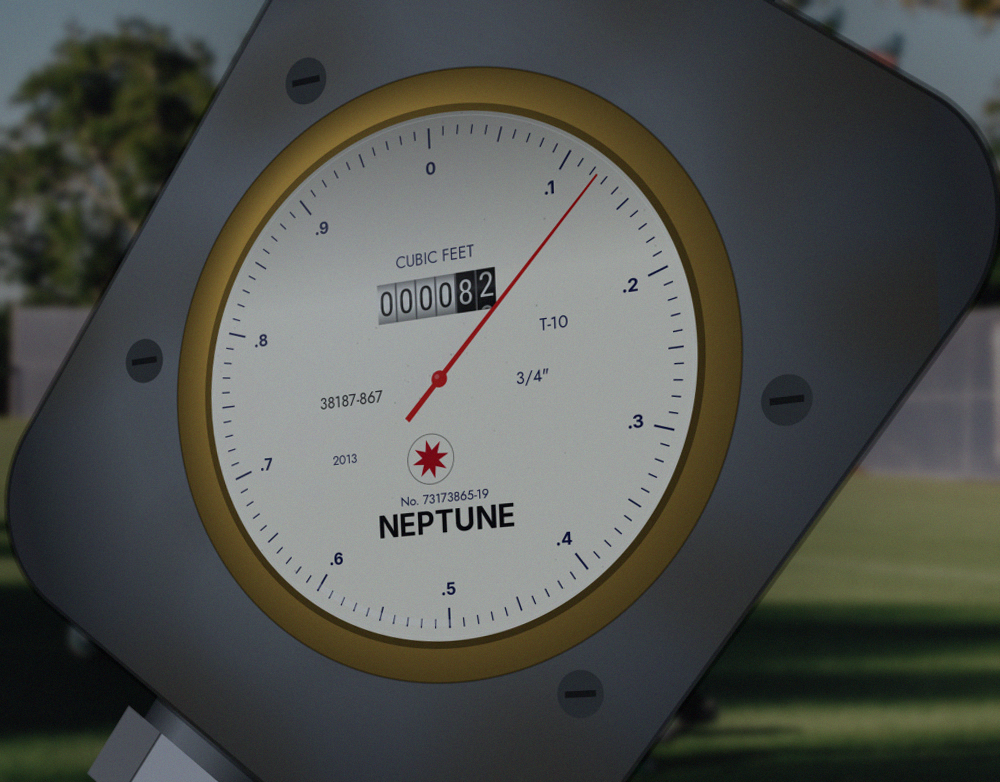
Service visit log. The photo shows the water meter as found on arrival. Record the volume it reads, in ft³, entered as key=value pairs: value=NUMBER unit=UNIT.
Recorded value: value=82.12 unit=ft³
